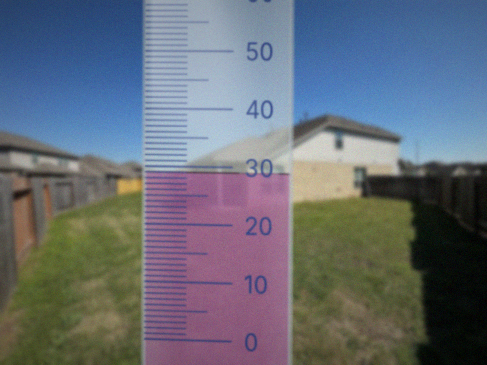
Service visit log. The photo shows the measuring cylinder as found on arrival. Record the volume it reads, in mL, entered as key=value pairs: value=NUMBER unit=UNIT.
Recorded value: value=29 unit=mL
